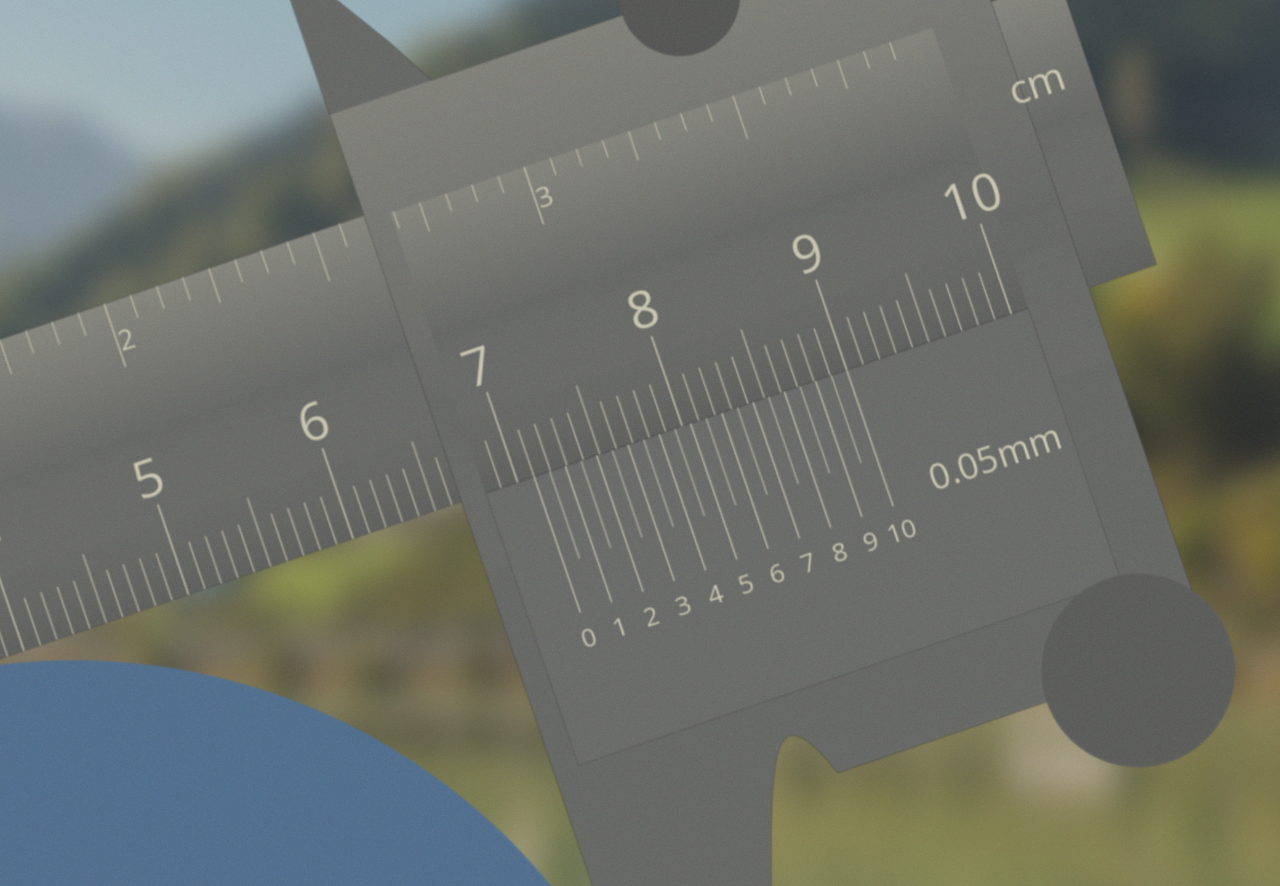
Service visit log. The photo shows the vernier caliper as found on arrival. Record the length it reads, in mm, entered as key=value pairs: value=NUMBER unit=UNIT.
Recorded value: value=71.0 unit=mm
